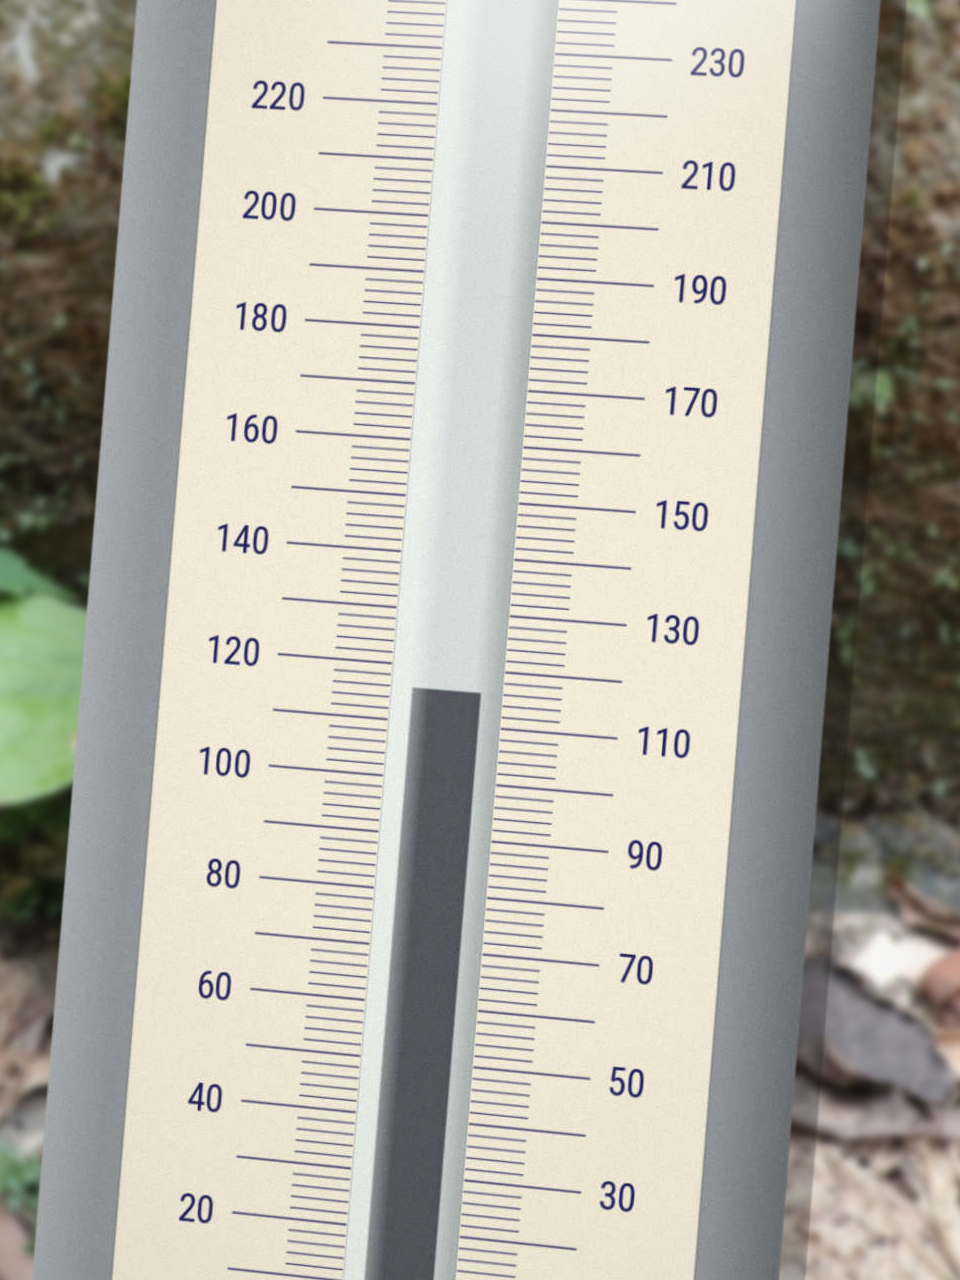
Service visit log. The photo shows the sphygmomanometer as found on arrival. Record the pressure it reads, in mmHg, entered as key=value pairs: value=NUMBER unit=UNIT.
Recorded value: value=116 unit=mmHg
